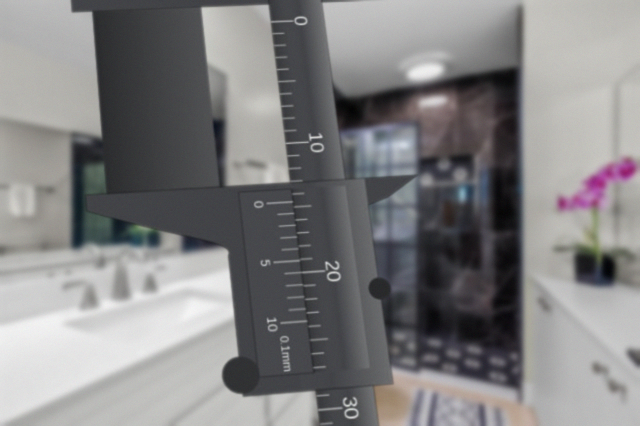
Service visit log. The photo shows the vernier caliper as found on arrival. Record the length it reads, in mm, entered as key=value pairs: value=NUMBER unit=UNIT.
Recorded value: value=14.6 unit=mm
